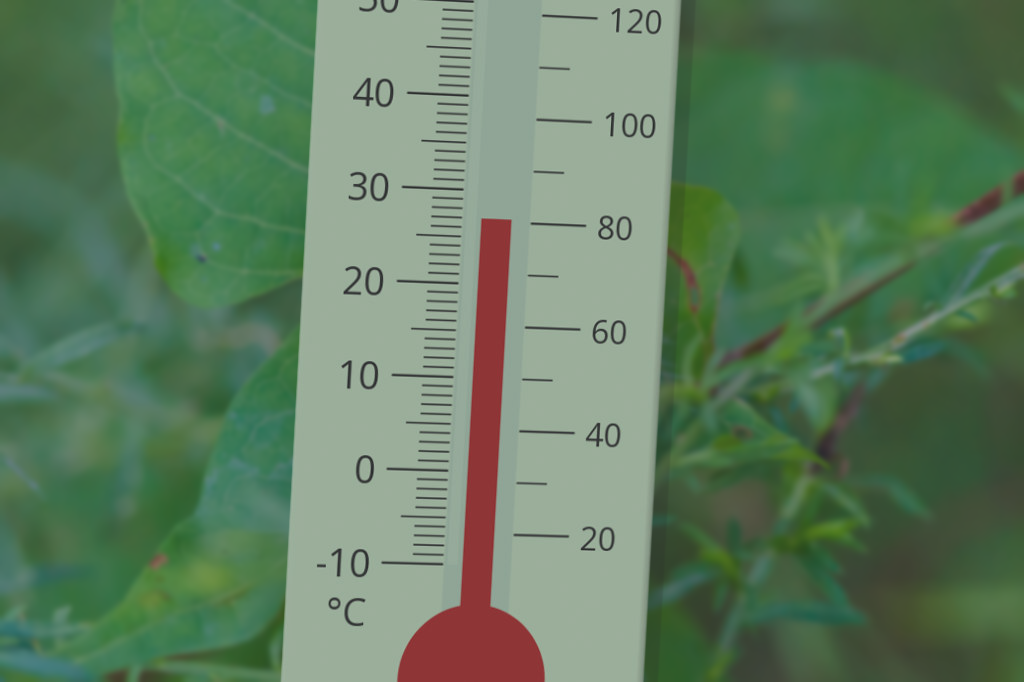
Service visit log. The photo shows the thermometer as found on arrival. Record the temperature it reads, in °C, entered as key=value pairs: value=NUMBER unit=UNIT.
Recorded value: value=27 unit=°C
